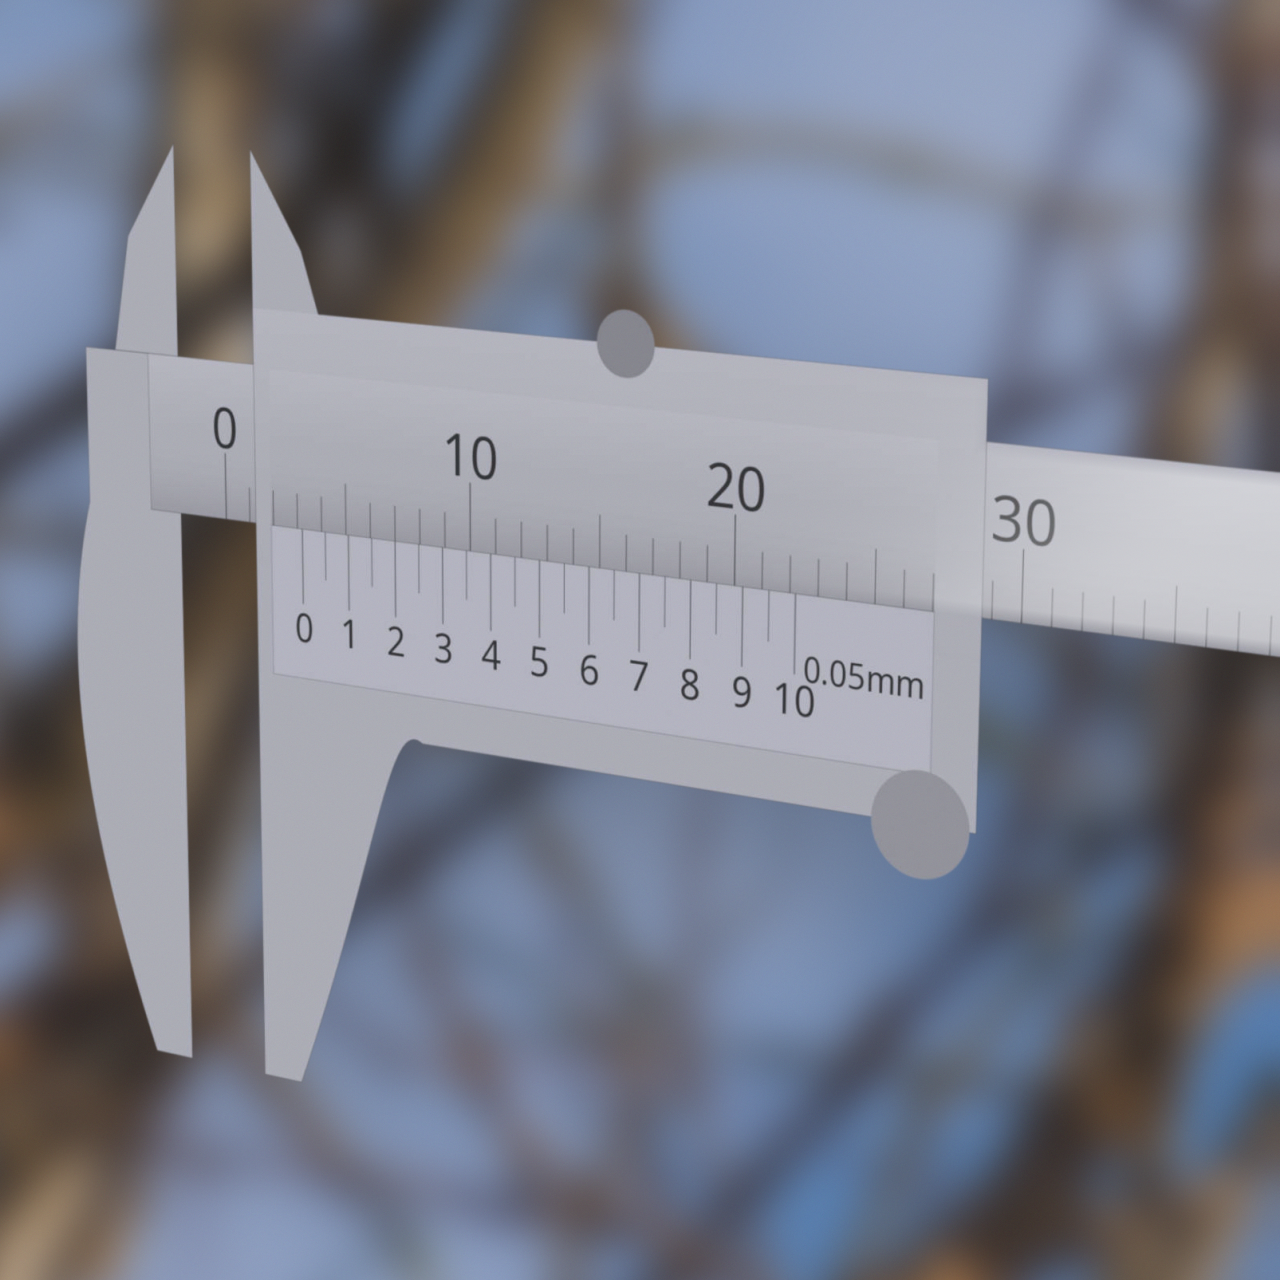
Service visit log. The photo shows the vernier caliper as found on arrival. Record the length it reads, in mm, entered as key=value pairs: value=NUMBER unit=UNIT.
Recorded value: value=3.2 unit=mm
